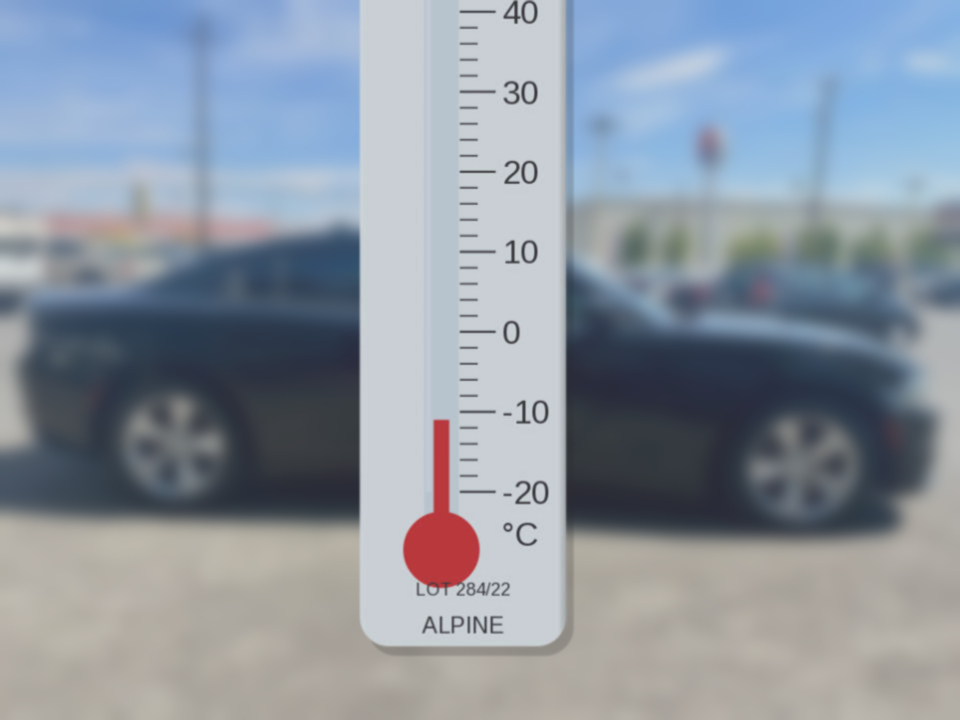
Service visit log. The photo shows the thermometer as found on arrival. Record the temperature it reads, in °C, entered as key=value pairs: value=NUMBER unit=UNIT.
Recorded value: value=-11 unit=°C
